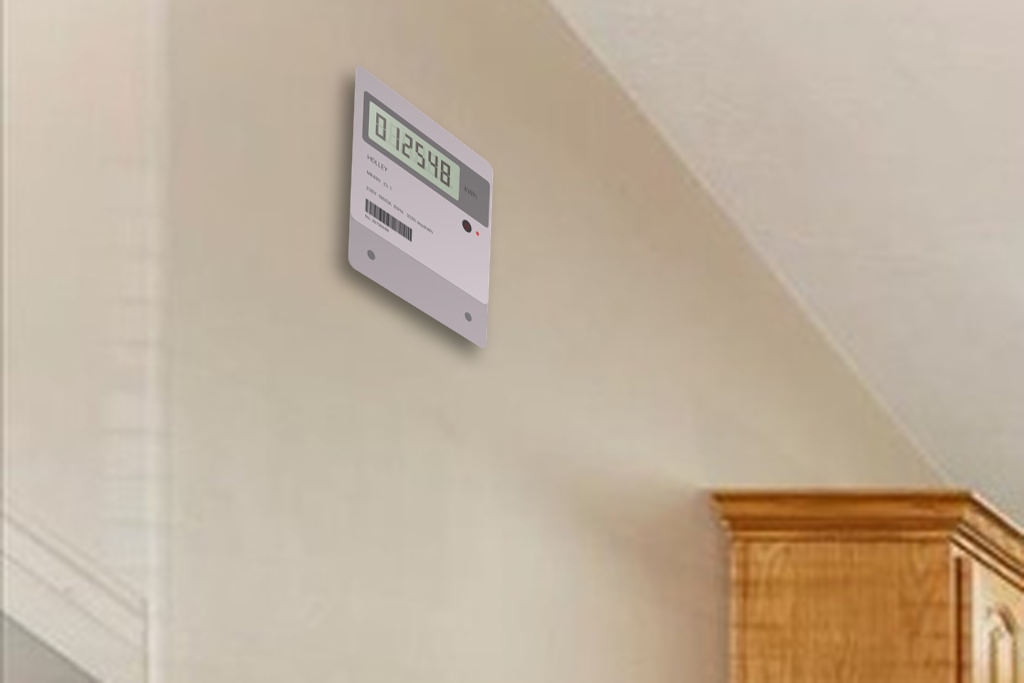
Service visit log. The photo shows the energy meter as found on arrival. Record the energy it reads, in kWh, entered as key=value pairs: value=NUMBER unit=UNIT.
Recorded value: value=12548 unit=kWh
